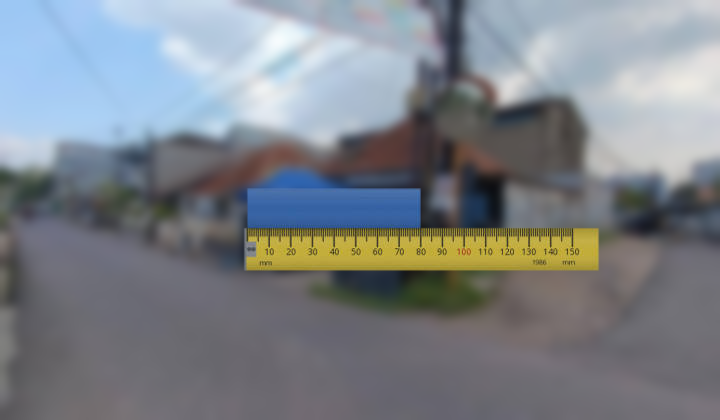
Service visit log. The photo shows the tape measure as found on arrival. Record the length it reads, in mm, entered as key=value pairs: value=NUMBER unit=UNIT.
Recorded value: value=80 unit=mm
